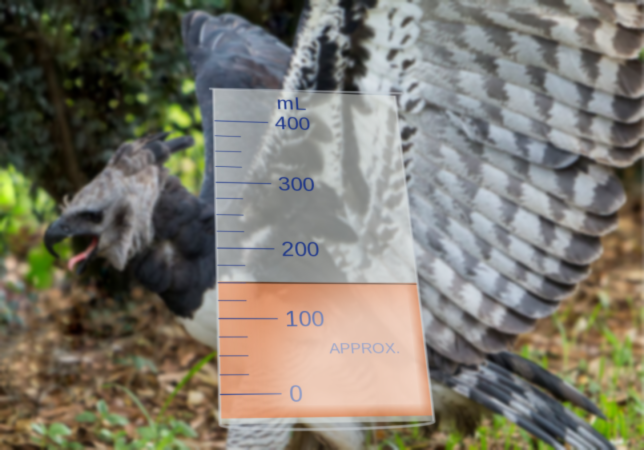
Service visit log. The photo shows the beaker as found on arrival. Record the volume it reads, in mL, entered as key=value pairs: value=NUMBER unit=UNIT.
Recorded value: value=150 unit=mL
